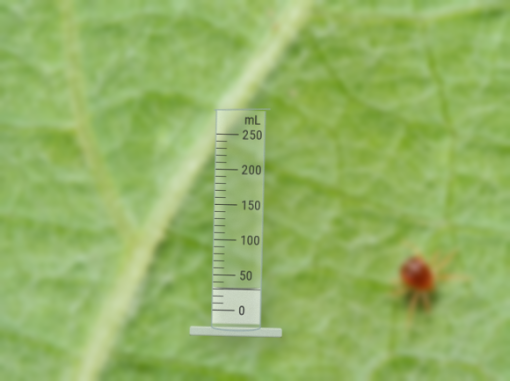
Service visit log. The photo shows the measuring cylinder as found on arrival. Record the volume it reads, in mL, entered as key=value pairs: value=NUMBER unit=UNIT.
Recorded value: value=30 unit=mL
